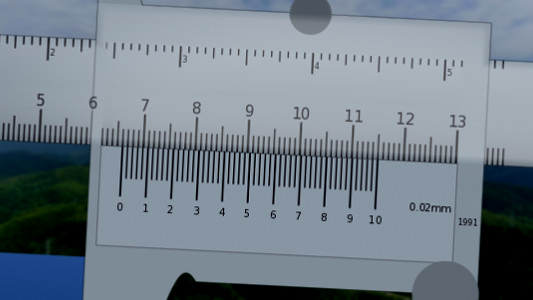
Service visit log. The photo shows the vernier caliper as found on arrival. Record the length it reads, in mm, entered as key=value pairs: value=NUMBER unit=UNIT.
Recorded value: value=66.0 unit=mm
